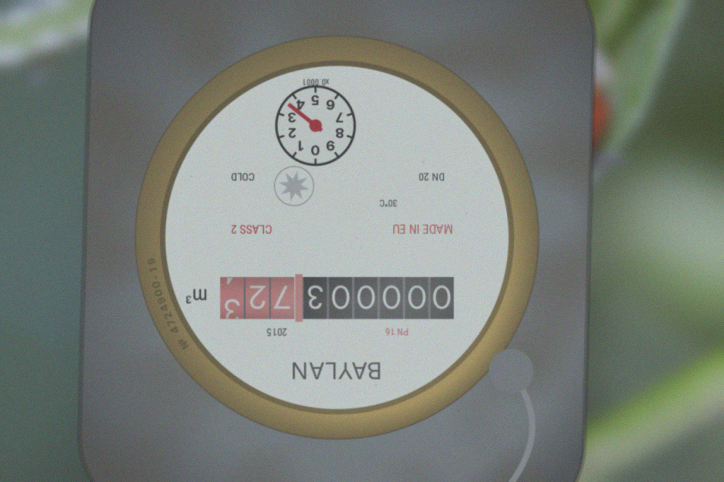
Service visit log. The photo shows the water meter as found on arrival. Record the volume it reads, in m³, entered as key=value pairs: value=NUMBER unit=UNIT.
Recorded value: value=3.7233 unit=m³
